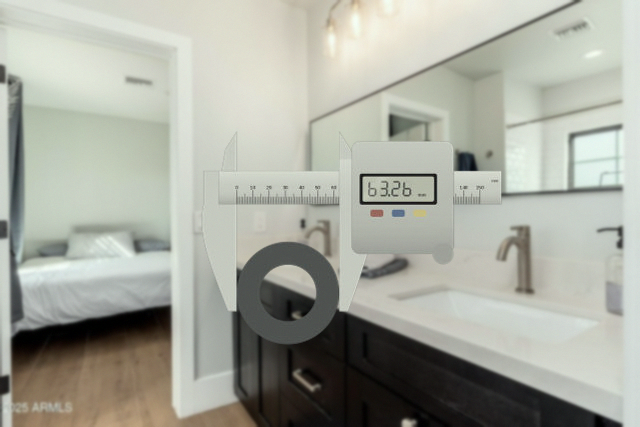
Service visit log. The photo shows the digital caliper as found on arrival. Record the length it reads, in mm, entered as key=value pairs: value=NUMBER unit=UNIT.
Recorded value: value=63.26 unit=mm
